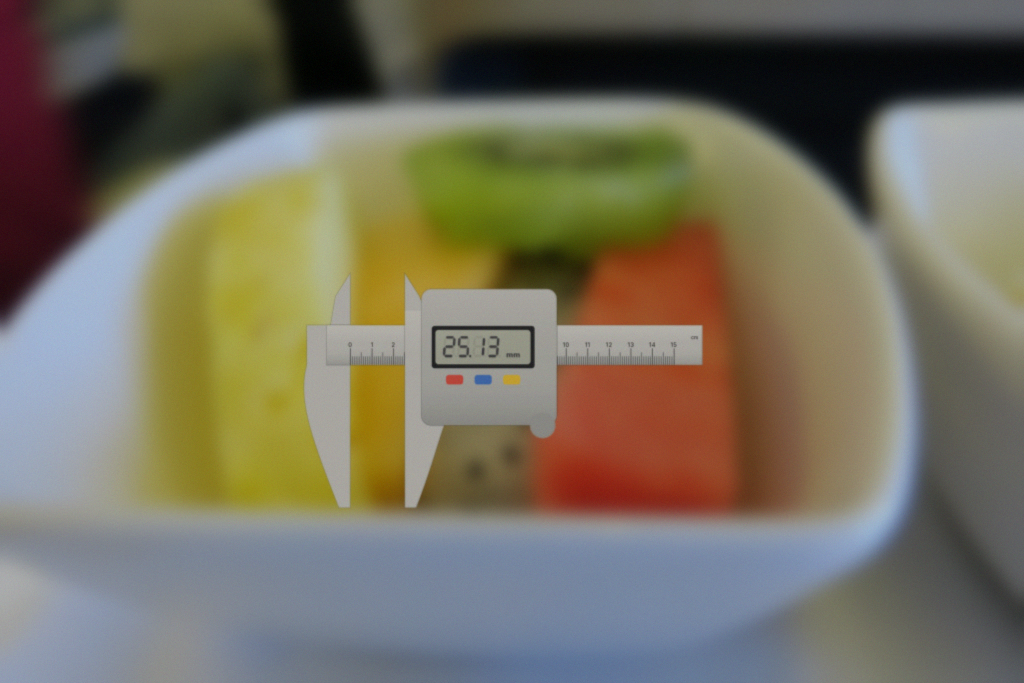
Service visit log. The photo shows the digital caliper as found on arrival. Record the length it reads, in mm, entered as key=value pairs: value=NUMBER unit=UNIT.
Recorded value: value=25.13 unit=mm
